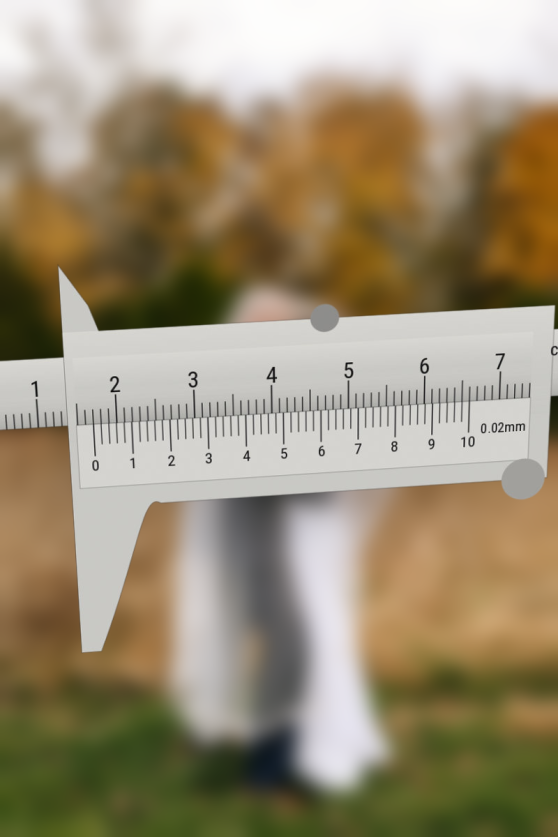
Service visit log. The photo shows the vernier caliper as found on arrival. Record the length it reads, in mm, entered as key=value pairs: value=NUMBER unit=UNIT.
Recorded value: value=17.0 unit=mm
